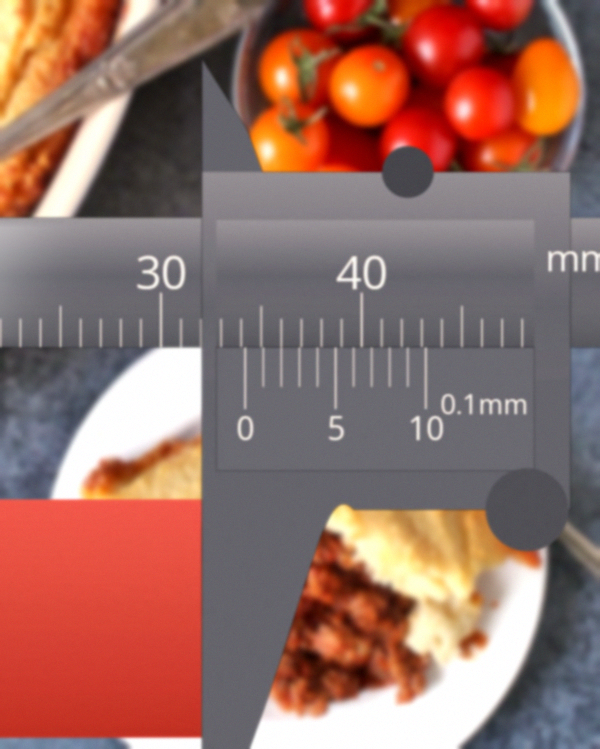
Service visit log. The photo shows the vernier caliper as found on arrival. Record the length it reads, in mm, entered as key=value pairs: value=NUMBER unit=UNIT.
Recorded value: value=34.2 unit=mm
